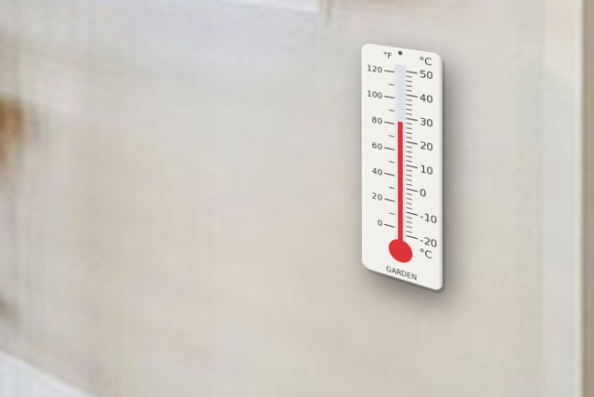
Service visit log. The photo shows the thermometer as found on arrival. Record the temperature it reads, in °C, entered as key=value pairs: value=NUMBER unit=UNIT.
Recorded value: value=28 unit=°C
